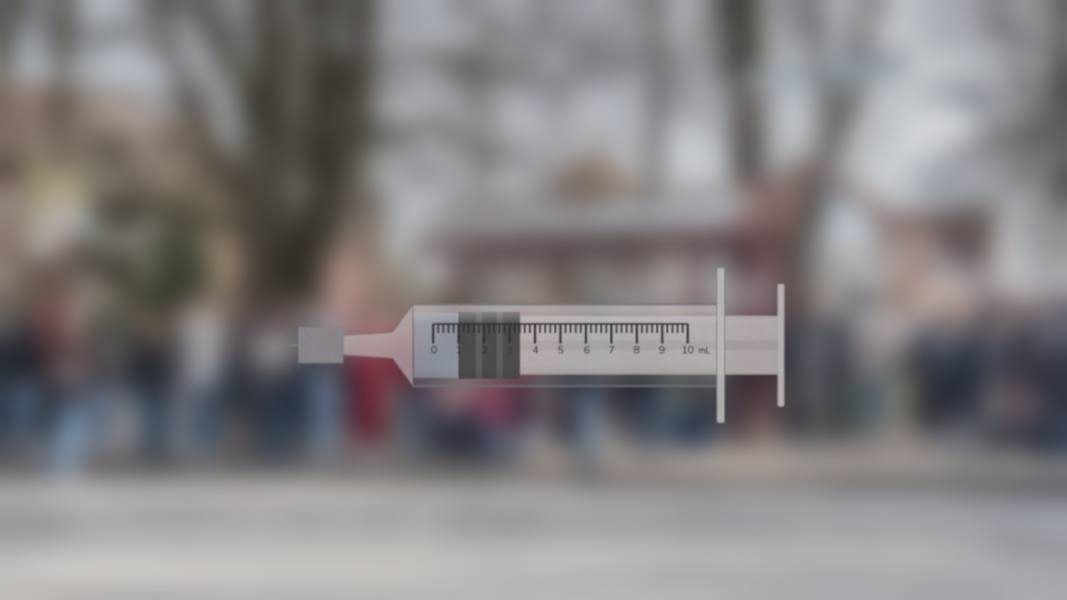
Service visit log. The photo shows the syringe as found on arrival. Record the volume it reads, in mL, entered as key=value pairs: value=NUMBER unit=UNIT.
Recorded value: value=1 unit=mL
